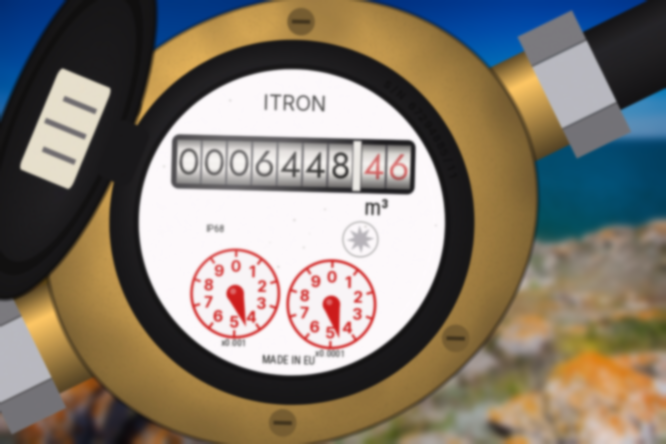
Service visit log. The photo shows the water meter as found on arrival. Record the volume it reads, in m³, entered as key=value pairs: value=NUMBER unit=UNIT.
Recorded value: value=6448.4644 unit=m³
